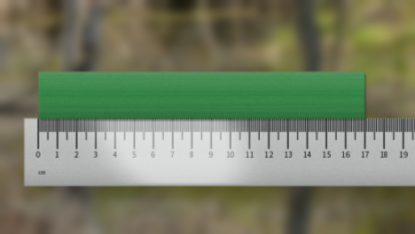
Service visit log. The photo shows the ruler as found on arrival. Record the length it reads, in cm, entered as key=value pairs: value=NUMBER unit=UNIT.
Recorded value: value=17 unit=cm
